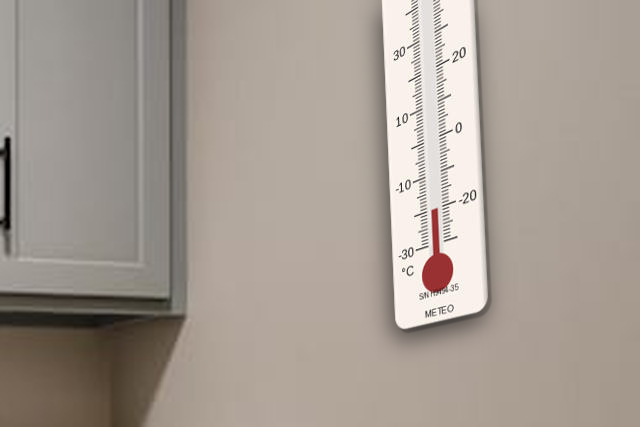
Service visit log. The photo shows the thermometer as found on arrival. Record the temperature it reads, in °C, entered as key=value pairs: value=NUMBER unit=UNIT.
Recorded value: value=-20 unit=°C
